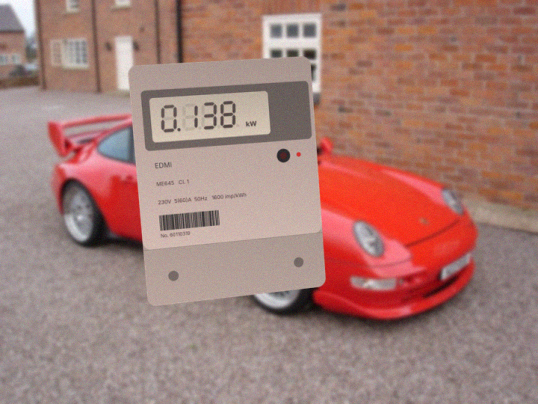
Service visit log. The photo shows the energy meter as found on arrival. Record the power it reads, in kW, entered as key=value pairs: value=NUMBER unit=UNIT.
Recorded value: value=0.138 unit=kW
